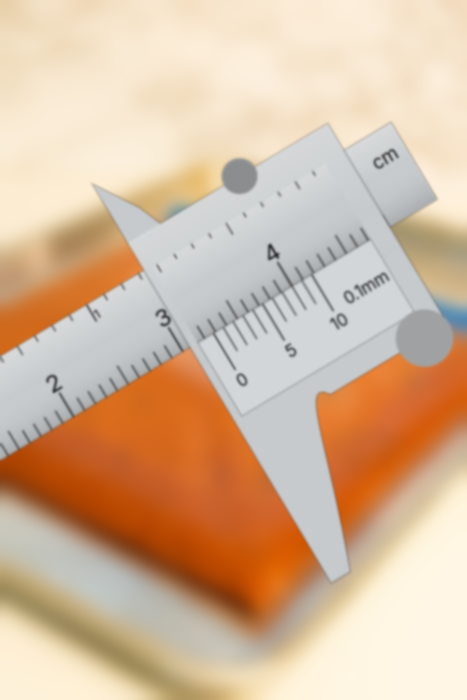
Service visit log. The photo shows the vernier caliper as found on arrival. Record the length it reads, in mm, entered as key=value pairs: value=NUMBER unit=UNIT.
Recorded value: value=32.8 unit=mm
